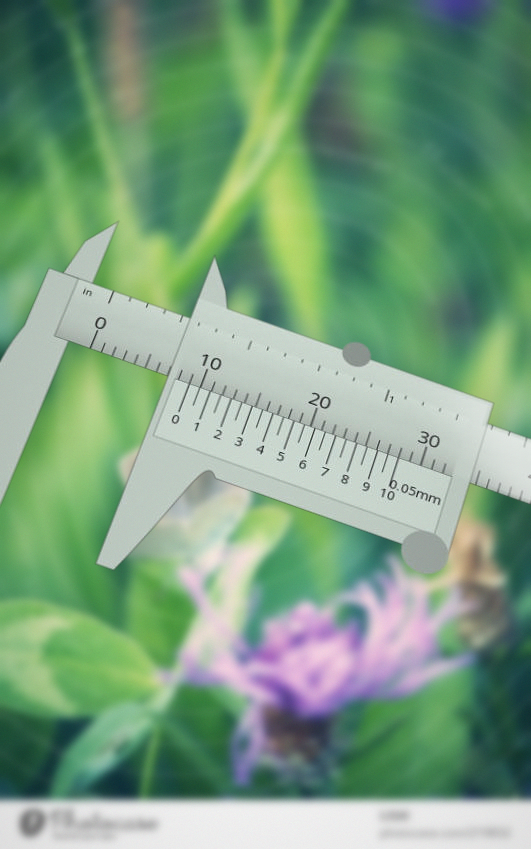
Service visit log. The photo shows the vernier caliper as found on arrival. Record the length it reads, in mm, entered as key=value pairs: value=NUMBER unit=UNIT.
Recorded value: value=9.0 unit=mm
